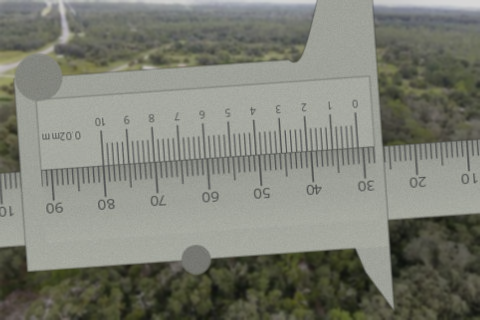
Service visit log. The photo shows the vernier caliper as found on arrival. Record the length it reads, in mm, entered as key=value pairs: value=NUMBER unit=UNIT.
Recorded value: value=31.0 unit=mm
